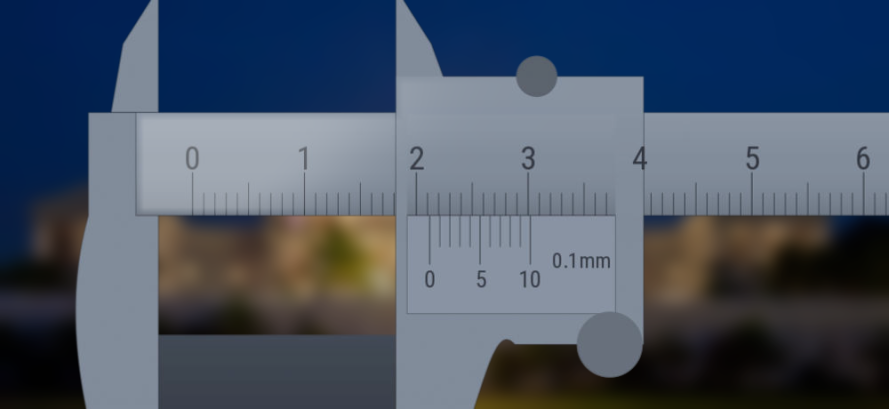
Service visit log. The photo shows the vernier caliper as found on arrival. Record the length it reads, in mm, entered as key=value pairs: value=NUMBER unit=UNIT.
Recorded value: value=21.2 unit=mm
